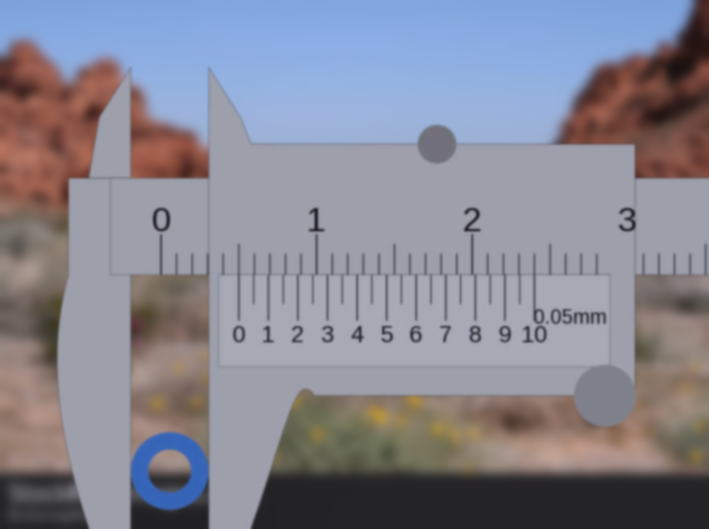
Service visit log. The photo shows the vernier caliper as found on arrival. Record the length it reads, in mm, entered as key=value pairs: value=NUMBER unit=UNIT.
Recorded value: value=5.0 unit=mm
